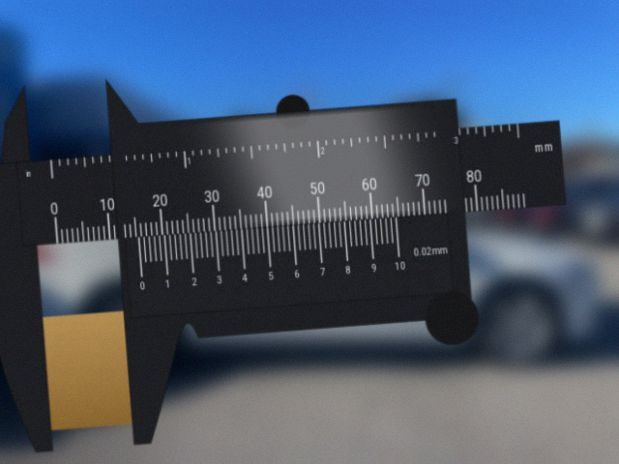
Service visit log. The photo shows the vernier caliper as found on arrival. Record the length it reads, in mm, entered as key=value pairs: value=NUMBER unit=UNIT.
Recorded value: value=15.5 unit=mm
